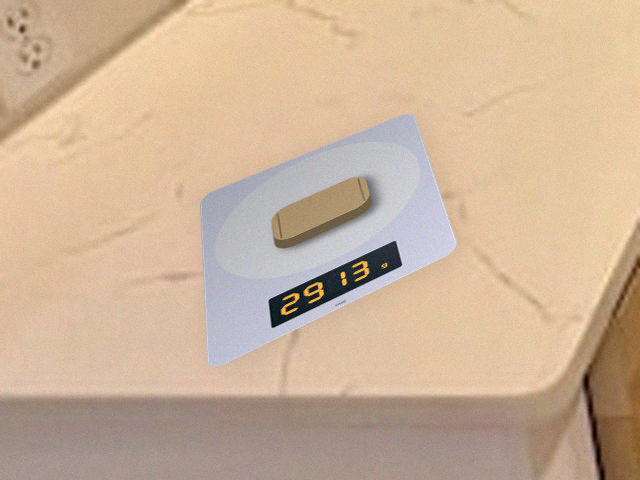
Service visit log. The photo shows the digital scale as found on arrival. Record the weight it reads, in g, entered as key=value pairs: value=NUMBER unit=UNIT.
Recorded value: value=2913 unit=g
